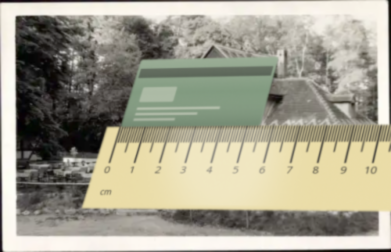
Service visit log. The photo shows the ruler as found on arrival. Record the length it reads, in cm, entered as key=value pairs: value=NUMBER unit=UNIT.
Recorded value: value=5.5 unit=cm
